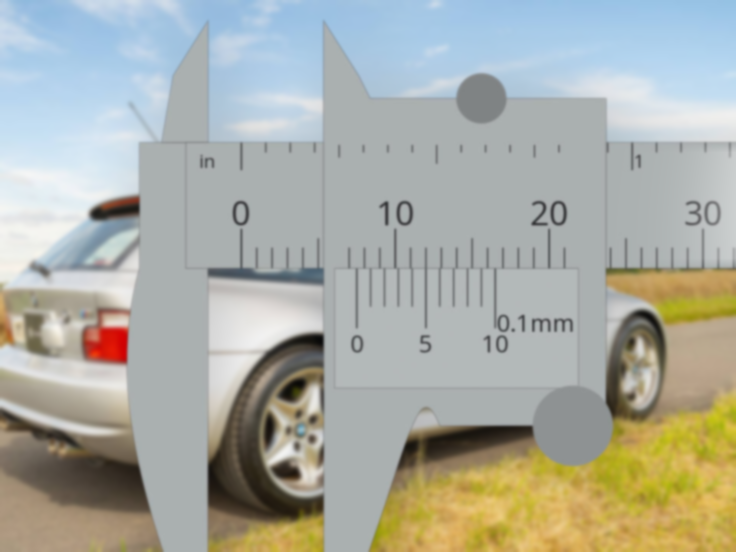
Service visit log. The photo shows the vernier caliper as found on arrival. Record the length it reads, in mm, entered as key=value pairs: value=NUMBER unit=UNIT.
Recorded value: value=7.5 unit=mm
